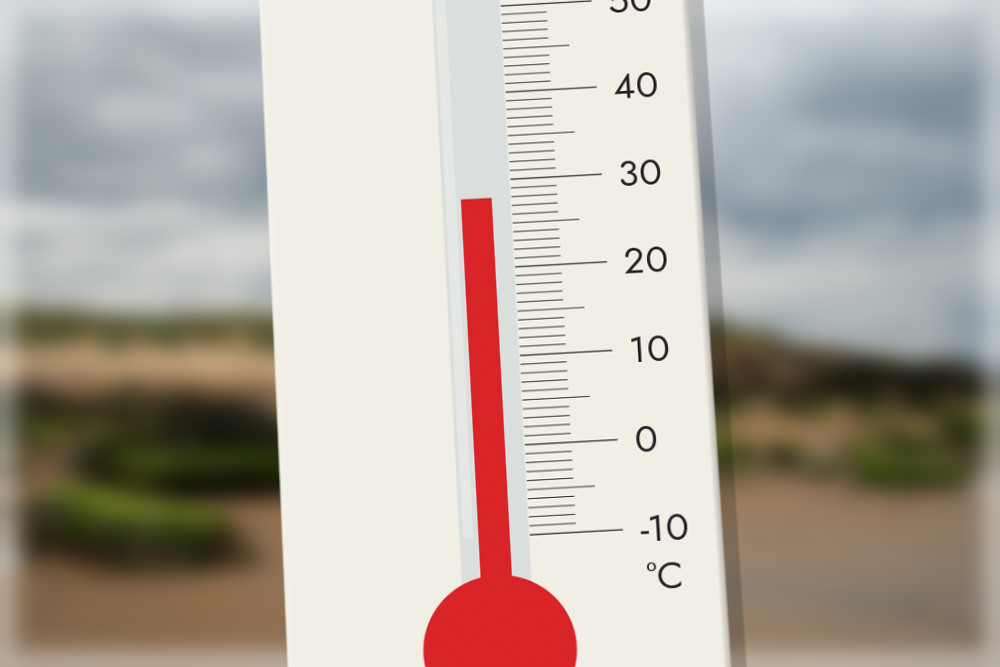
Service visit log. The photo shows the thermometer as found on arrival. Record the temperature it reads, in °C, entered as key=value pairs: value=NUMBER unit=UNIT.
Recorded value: value=28 unit=°C
